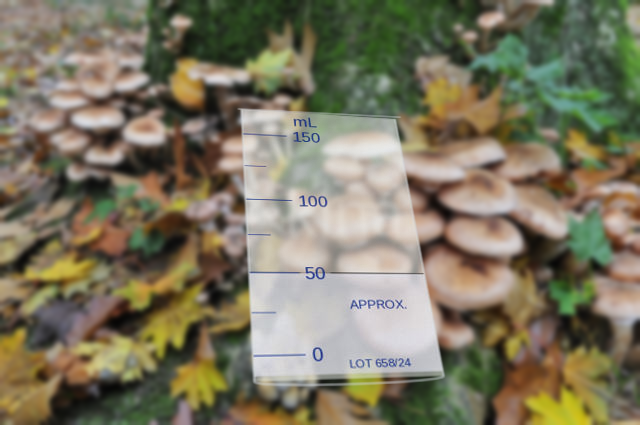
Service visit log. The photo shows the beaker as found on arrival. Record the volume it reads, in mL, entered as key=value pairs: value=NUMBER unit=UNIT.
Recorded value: value=50 unit=mL
